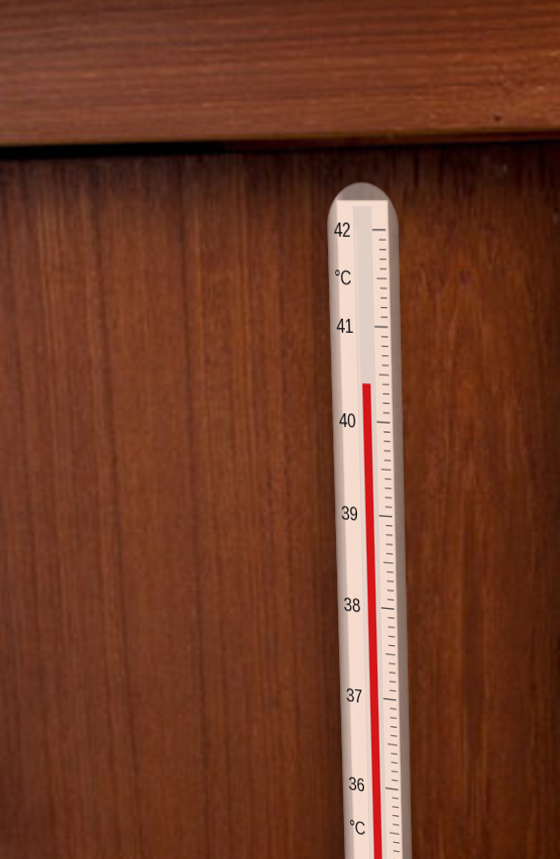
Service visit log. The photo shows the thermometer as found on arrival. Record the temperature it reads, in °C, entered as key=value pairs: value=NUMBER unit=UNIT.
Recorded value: value=40.4 unit=°C
